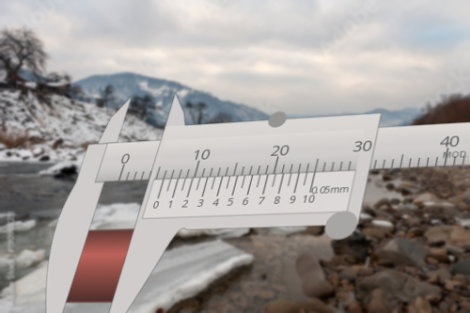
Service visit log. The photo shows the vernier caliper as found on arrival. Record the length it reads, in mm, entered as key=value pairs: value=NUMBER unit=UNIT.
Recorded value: value=6.0 unit=mm
